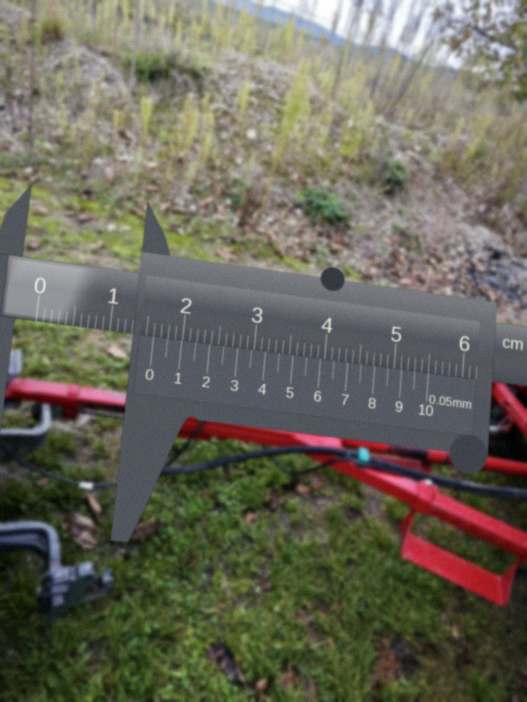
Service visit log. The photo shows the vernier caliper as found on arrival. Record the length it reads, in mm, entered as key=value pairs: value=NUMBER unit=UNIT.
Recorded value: value=16.0 unit=mm
